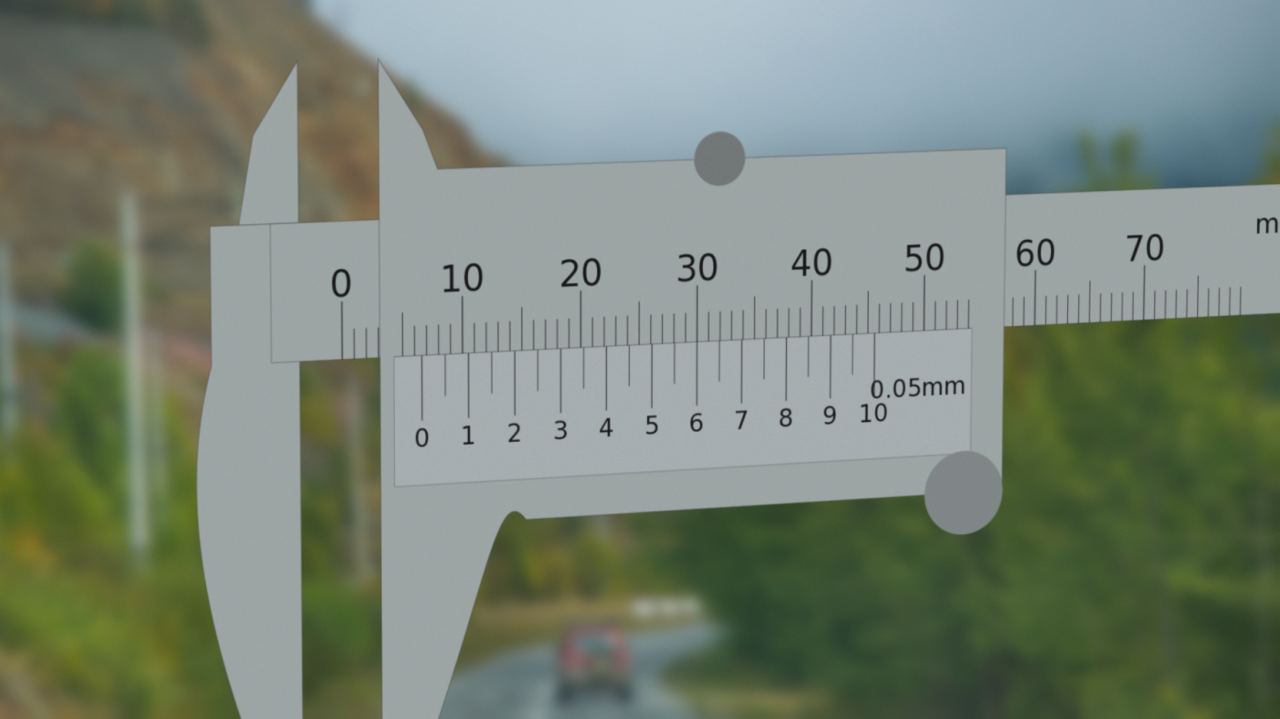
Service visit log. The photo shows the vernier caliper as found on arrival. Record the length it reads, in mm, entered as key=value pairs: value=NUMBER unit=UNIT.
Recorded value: value=6.6 unit=mm
